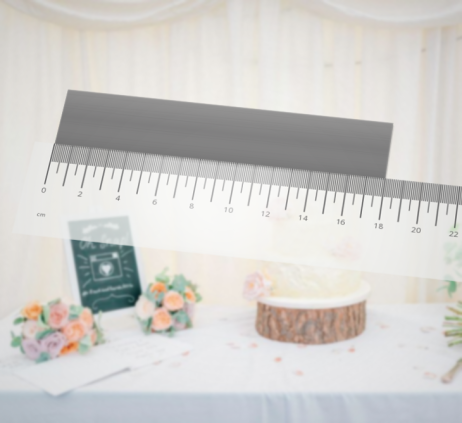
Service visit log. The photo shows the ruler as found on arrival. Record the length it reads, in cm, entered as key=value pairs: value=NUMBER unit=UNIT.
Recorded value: value=18 unit=cm
